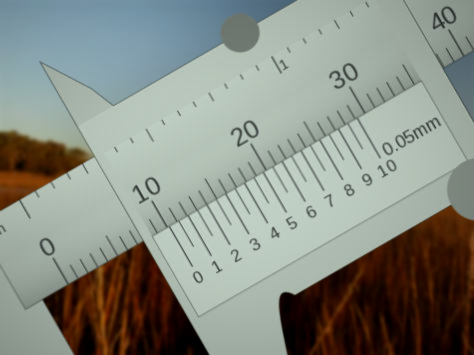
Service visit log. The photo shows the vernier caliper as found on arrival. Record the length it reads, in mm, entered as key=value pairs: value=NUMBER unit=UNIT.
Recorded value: value=10.2 unit=mm
